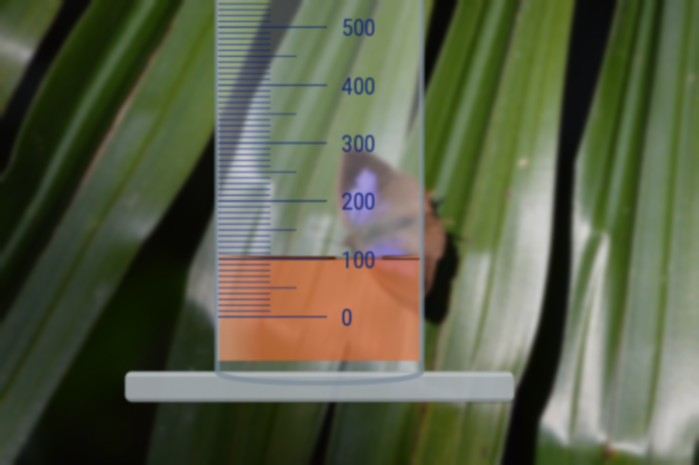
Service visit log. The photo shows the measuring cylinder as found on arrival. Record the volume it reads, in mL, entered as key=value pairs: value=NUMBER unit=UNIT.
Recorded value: value=100 unit=mL
